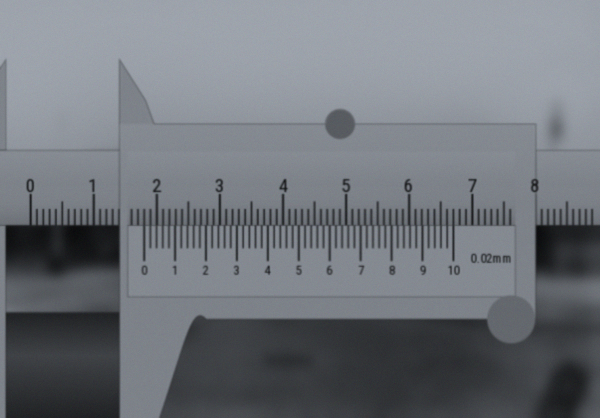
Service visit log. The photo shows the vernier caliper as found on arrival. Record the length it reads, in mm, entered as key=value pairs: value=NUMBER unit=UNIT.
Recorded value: value=18.0 unit=mm
